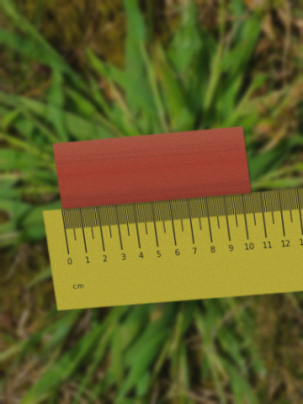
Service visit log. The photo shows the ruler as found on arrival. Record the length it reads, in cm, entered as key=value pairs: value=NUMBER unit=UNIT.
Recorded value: value=10.5 unit=cm
